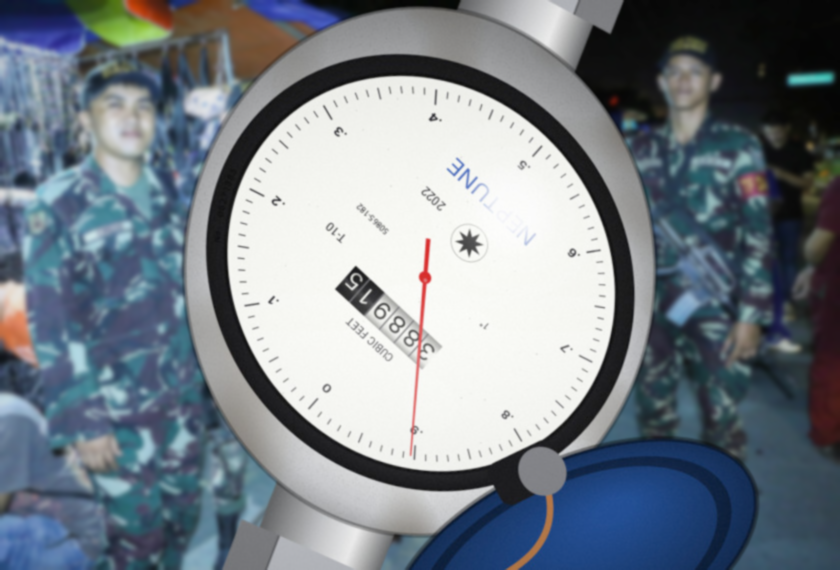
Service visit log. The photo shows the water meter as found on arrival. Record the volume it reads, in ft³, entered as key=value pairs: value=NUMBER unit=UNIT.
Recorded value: value=388914.90 unit=ft³
